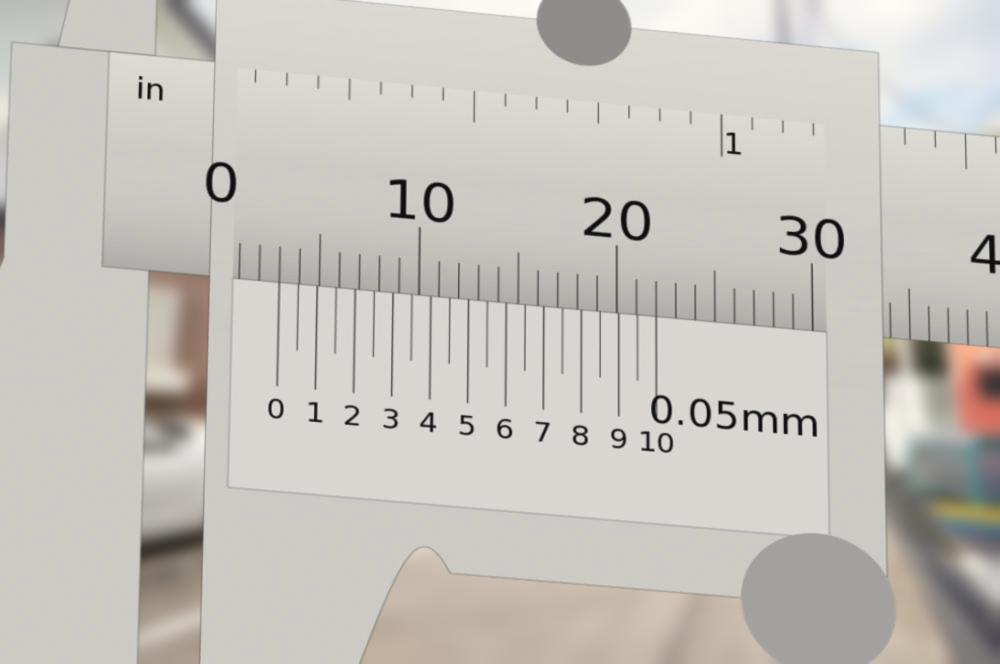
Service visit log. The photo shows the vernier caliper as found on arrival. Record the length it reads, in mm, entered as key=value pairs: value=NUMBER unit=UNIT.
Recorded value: value=3.0 unit=mm
